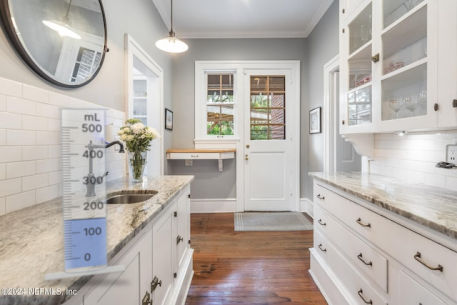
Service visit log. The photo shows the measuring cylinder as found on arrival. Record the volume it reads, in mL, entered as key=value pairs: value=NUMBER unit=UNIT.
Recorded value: value=150 unit=mL
